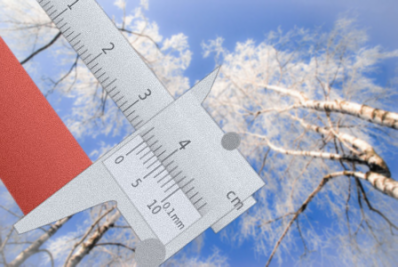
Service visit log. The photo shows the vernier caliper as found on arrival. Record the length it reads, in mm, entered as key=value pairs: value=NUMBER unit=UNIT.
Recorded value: value=35.8 unit=mm
